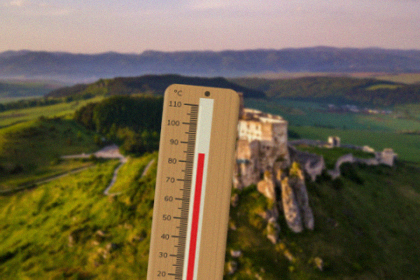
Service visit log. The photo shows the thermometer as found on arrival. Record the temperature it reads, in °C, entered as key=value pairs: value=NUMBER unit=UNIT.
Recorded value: value=85 unit=°C
